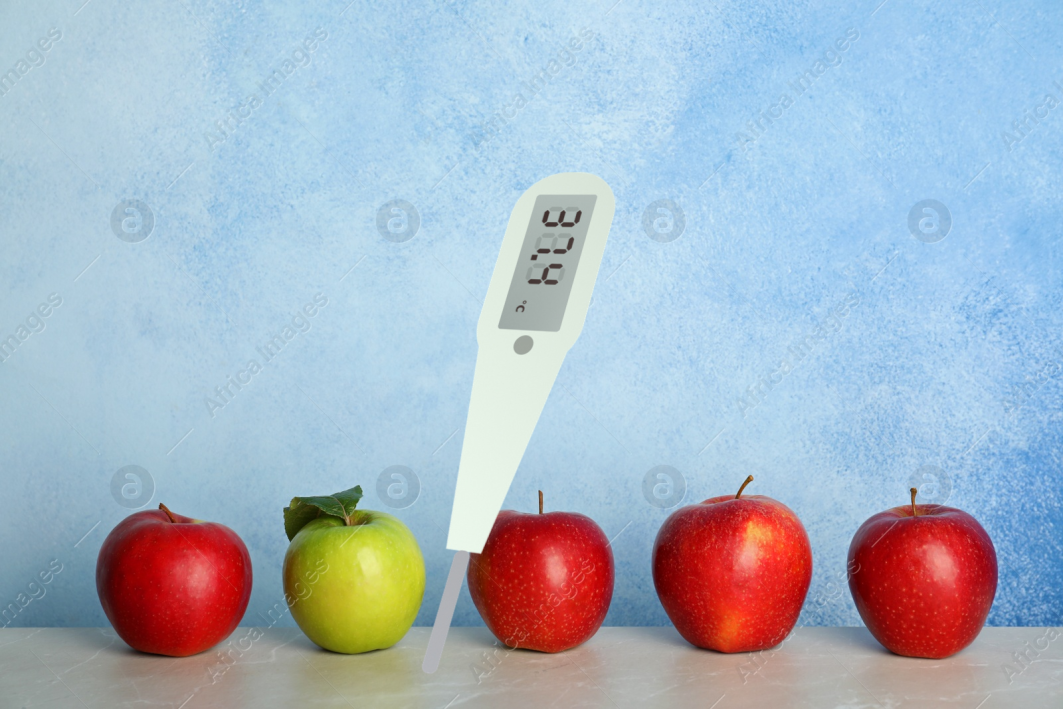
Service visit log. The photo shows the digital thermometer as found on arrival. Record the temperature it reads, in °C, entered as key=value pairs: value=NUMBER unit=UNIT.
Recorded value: value=37.4 unit=°C
